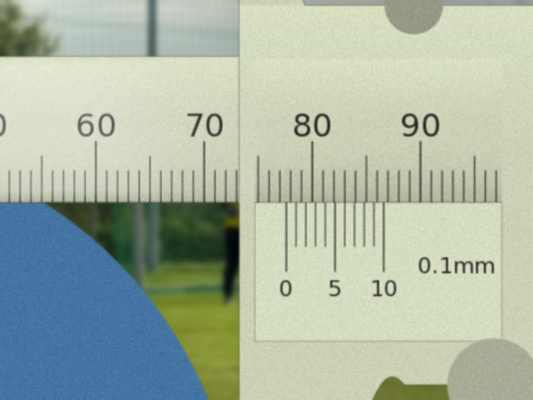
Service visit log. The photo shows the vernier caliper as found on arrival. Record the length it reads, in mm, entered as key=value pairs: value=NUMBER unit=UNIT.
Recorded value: value=77.6 unit=mm
